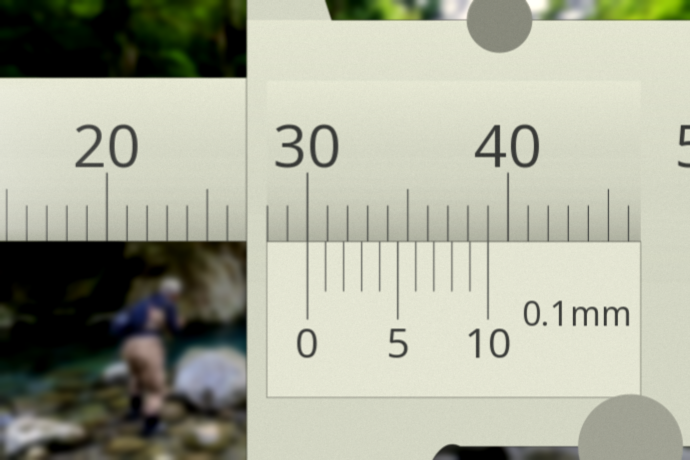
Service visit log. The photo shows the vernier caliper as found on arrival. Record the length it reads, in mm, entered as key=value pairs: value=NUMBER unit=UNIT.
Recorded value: value=30.0 unit=mm
